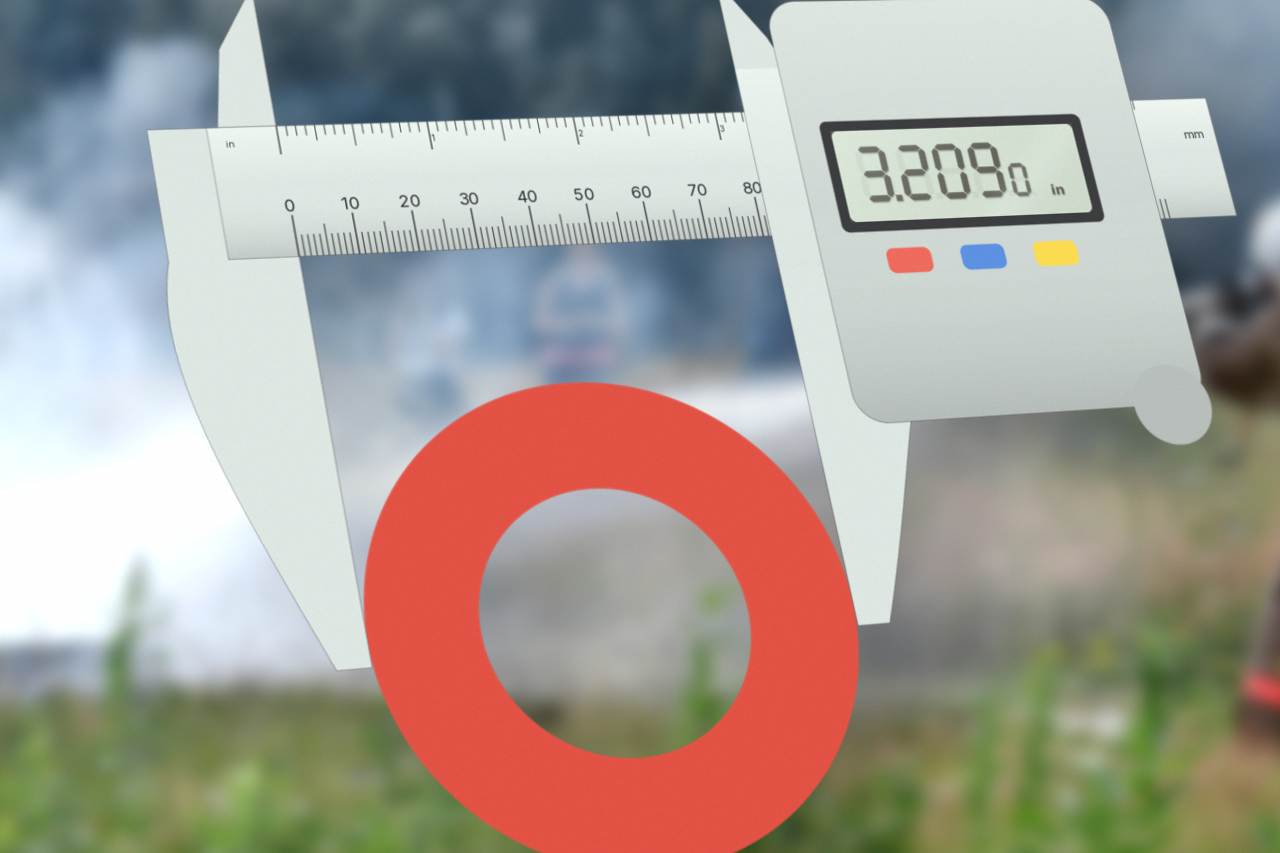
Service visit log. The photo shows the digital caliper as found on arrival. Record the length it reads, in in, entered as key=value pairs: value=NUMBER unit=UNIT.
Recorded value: value=3.2090 unit=in
